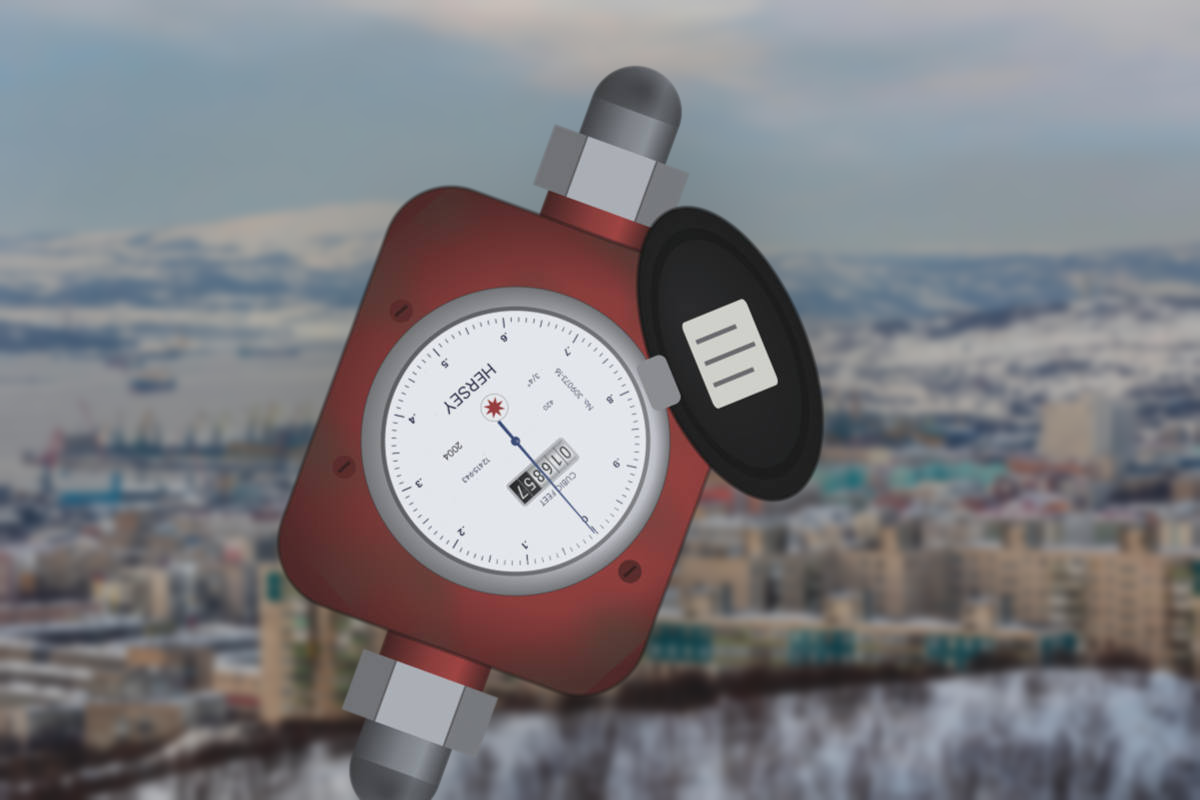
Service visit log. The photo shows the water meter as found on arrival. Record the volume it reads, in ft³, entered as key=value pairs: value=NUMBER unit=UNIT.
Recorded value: value=16857.00 unit=ft³
